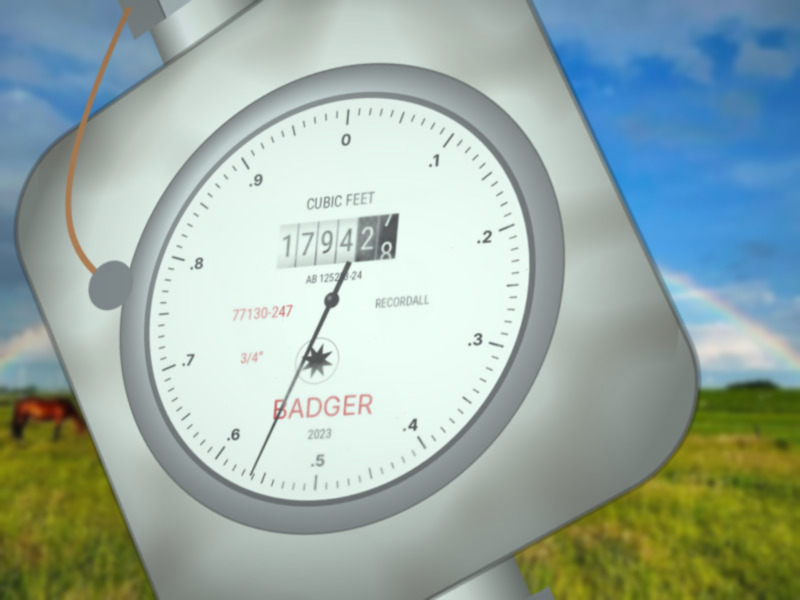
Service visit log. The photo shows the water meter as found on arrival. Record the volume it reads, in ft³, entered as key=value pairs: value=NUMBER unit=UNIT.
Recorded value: value=179427.56 unit=ft³
